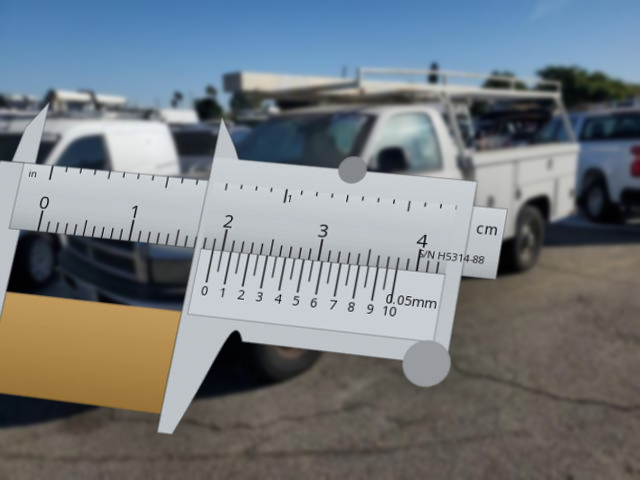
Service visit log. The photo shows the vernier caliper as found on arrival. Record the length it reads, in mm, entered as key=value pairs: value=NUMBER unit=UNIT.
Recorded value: value=19.0 unit=mm
